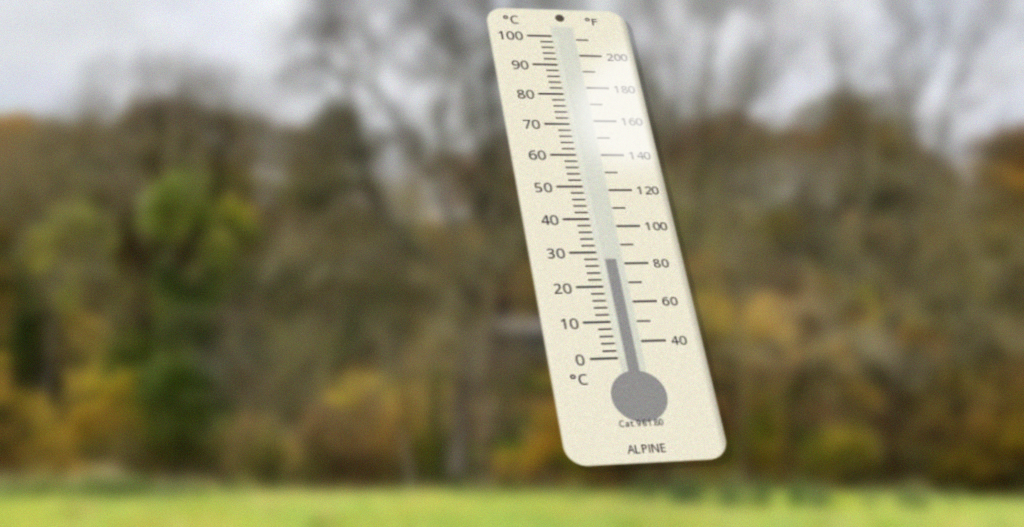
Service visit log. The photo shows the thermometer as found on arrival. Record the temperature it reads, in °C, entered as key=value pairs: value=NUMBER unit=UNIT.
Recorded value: value=28 unit=°C
